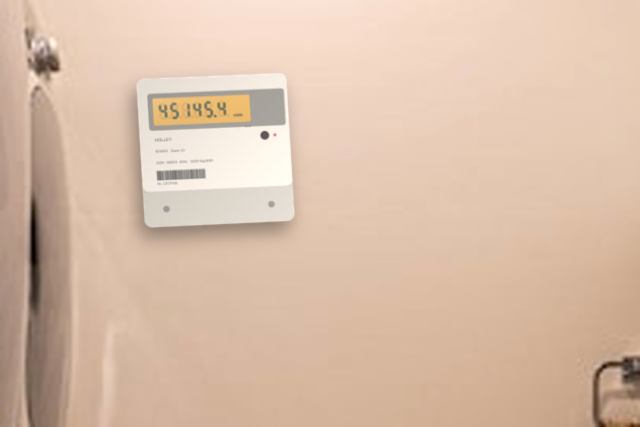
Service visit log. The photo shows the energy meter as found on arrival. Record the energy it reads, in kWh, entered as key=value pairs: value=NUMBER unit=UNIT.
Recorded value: value=45145.4 unit=kWh
